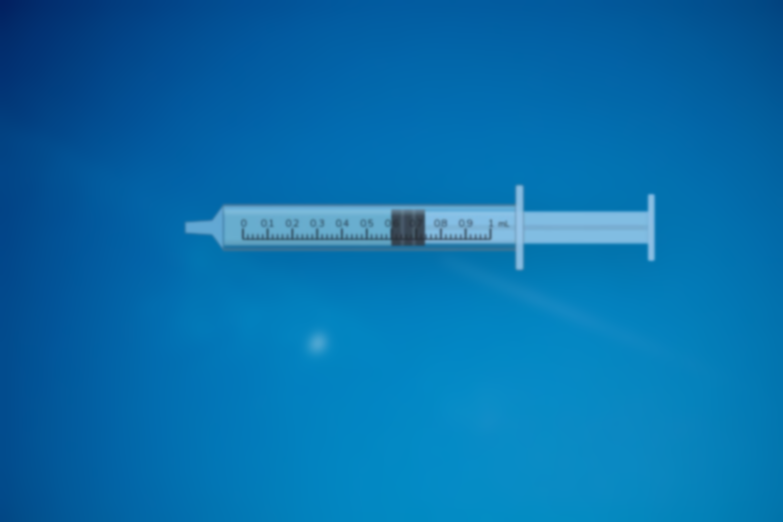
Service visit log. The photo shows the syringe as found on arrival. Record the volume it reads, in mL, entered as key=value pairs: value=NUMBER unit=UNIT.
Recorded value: value=0.6 unit=mL
